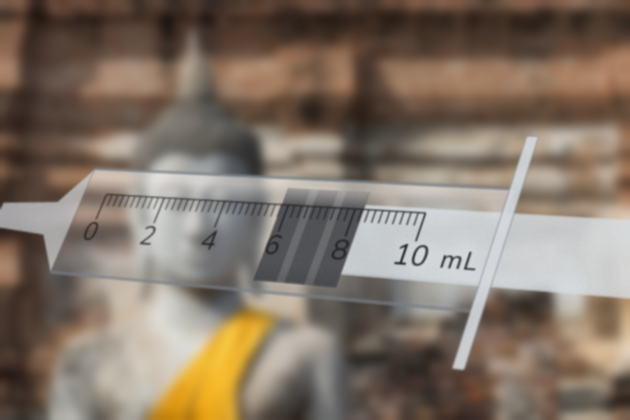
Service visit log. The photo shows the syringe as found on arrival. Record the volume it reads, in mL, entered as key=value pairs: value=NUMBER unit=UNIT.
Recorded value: value=5.8 unit=mL
